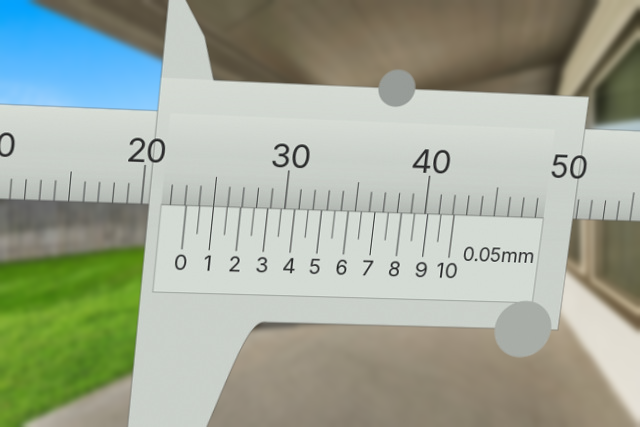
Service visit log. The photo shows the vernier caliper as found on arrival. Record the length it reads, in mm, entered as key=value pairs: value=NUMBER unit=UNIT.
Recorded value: value=23.1 unit=mm
